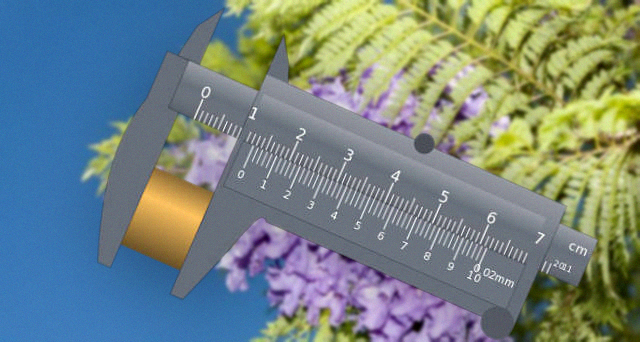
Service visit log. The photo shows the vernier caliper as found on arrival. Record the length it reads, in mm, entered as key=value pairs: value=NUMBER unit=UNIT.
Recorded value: value=12.5 unit=mm
